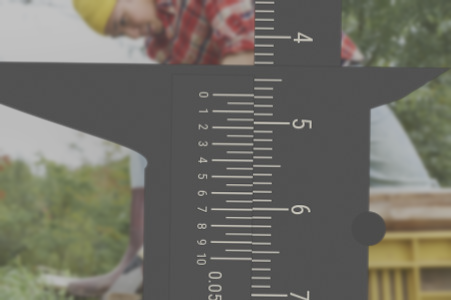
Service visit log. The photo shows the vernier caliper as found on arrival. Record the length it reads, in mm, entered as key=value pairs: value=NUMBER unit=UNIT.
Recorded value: value=46.8 unit=mm
